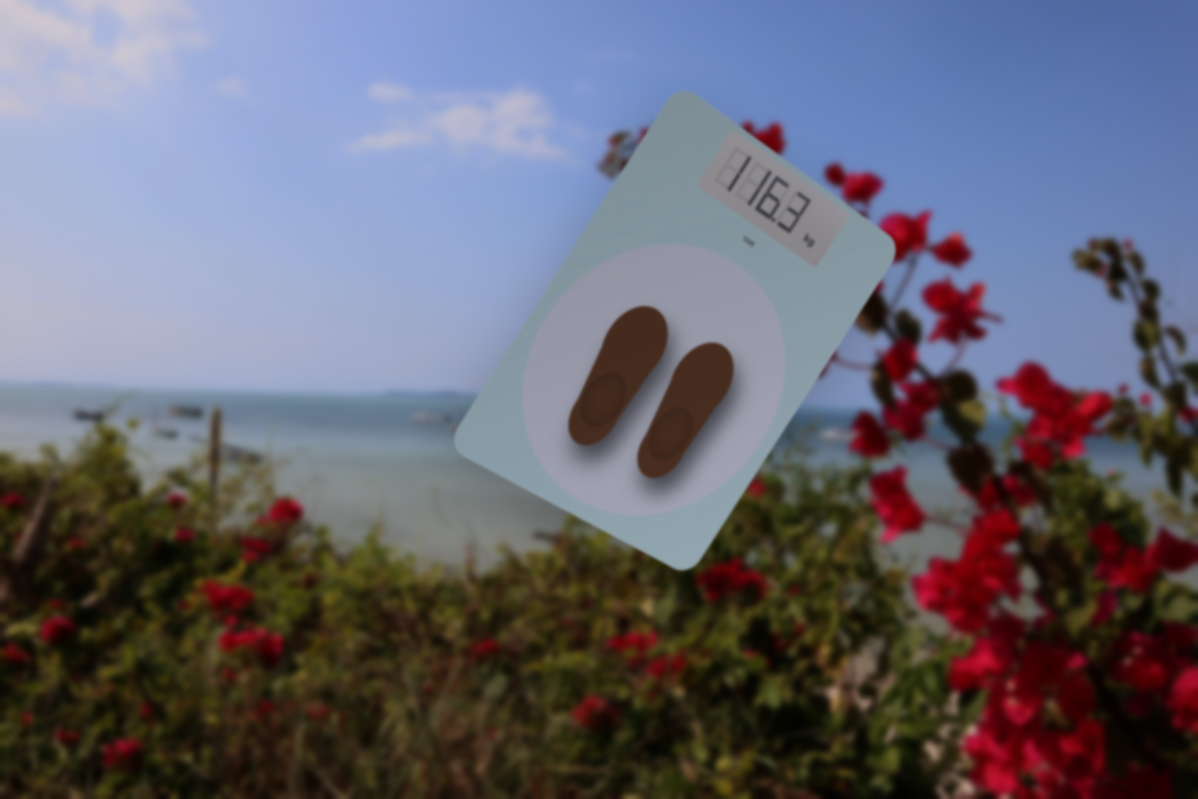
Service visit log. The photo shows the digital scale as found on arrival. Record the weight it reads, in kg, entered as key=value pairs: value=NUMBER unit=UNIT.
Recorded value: value=116.3 unit=kg
